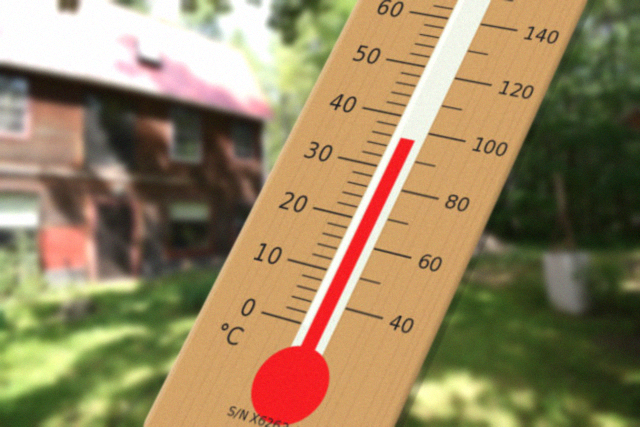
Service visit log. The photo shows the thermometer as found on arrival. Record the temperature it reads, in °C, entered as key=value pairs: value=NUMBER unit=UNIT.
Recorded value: value=36 unit=°C
